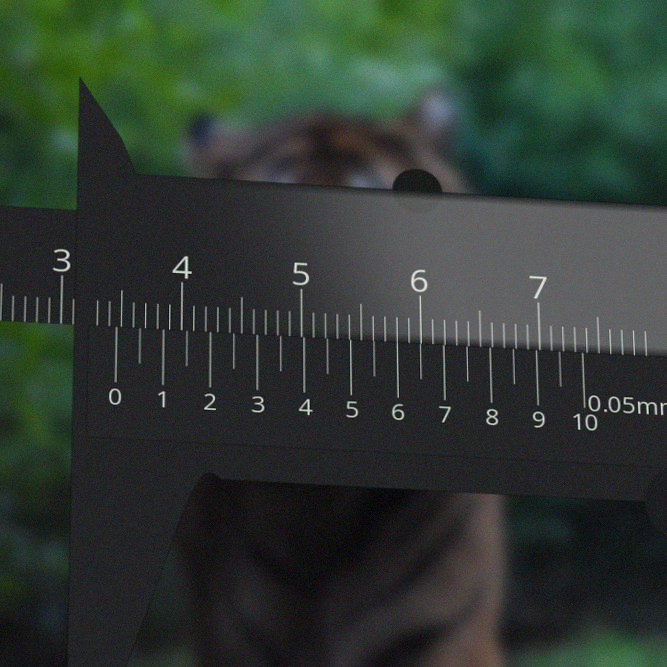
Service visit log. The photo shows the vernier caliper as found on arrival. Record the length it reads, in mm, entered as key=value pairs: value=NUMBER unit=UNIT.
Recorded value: value=34.6 unit=mm
